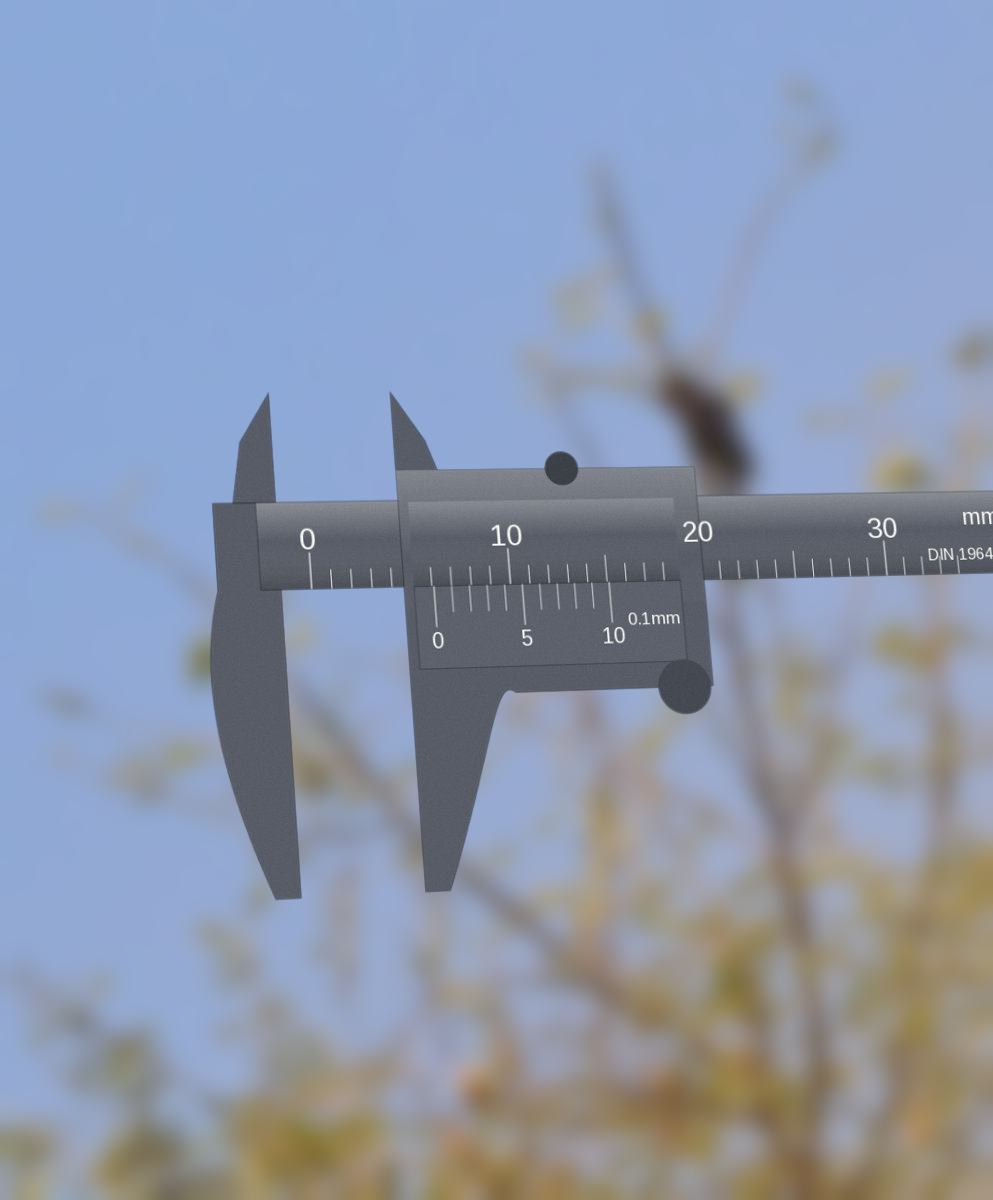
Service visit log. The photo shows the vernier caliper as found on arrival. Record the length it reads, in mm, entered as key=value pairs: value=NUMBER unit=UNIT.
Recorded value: value=6.1 unit=mm
